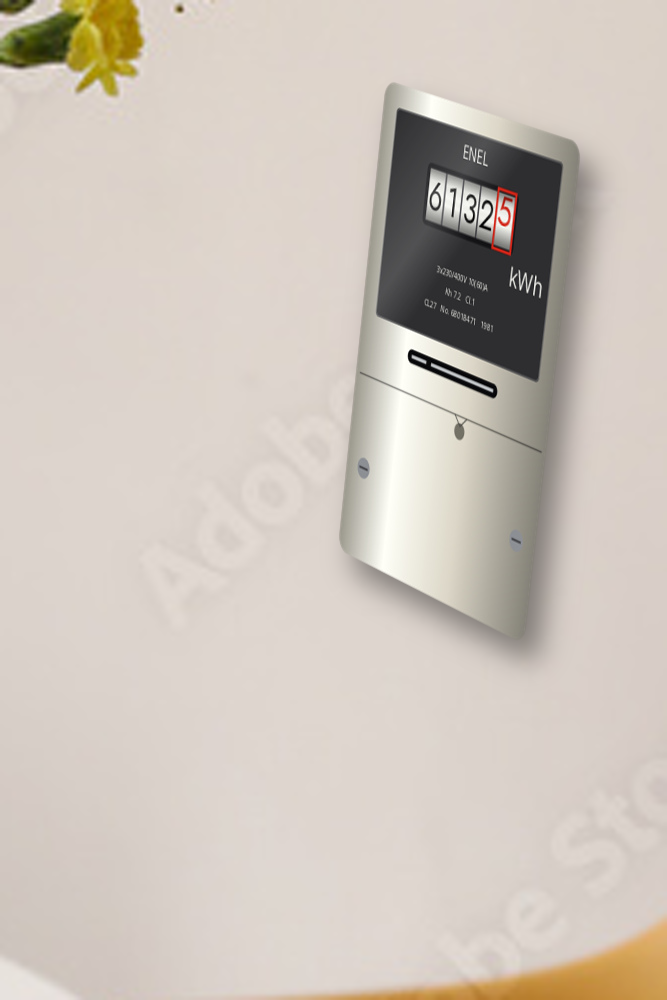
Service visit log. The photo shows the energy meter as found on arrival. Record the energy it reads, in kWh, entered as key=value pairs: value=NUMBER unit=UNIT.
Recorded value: value=6132.5 unit=kWh
